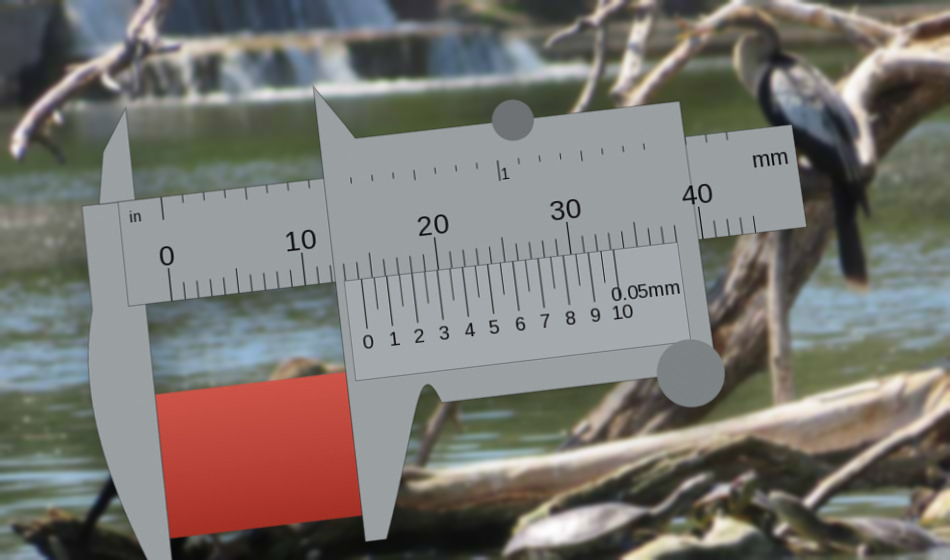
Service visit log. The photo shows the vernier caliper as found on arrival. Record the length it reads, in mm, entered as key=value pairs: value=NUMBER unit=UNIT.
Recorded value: value=14.2 unit=mm
